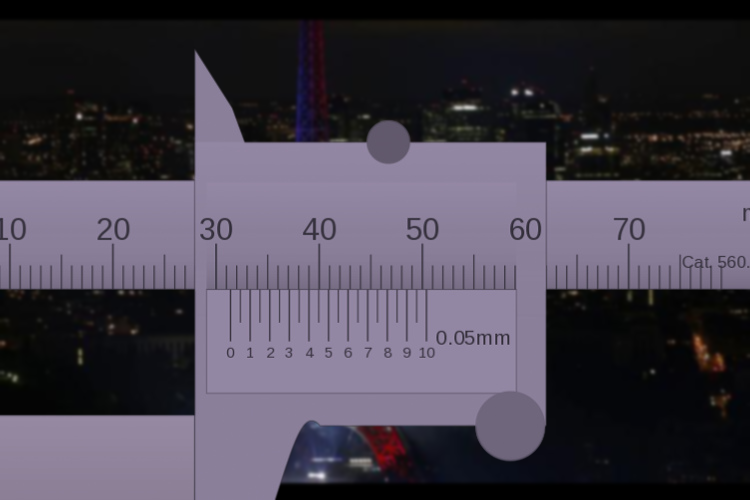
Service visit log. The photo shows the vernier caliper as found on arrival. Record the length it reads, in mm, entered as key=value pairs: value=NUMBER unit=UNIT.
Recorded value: value=31.4 unit=mm
